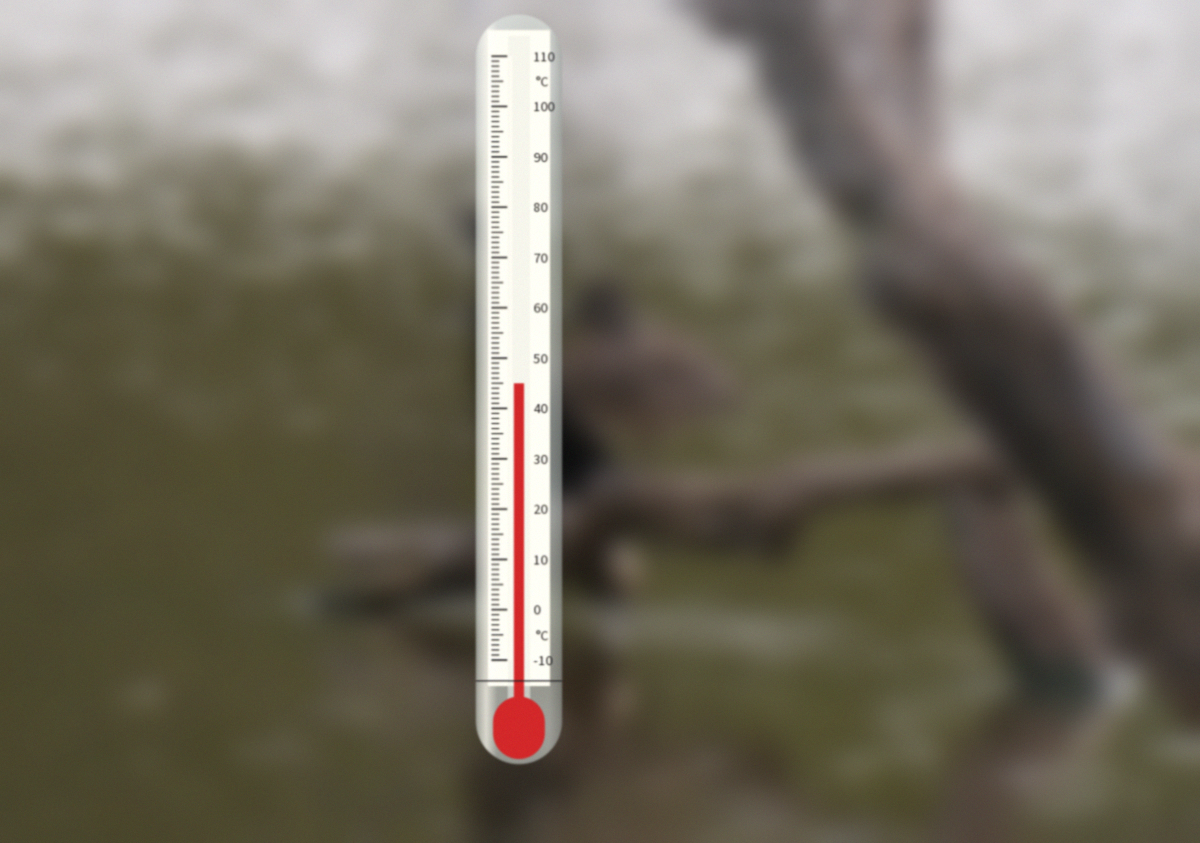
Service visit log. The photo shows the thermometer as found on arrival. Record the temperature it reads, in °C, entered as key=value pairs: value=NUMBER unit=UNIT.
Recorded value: value=45 unit=°C
